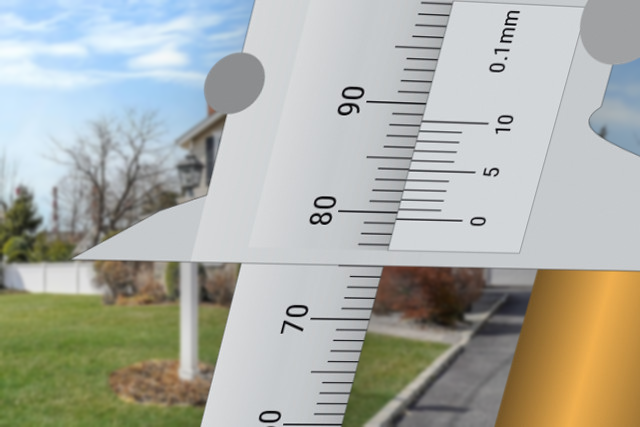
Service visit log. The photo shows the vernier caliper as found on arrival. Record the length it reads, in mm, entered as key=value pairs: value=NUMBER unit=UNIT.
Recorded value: value=79.4 unit=mm
